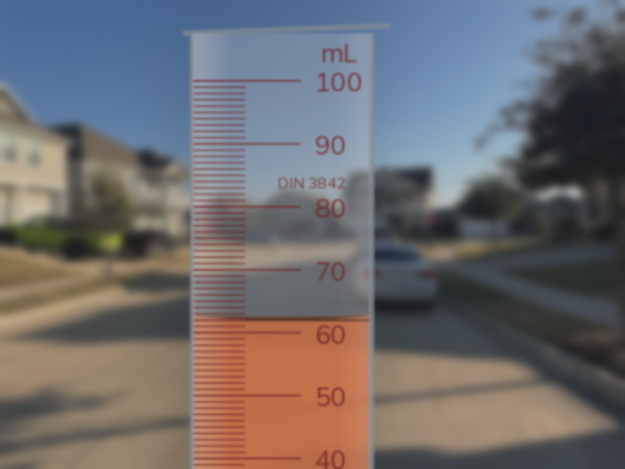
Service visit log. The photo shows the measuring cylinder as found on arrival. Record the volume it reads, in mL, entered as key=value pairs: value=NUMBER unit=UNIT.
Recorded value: value=62 unit=mL
